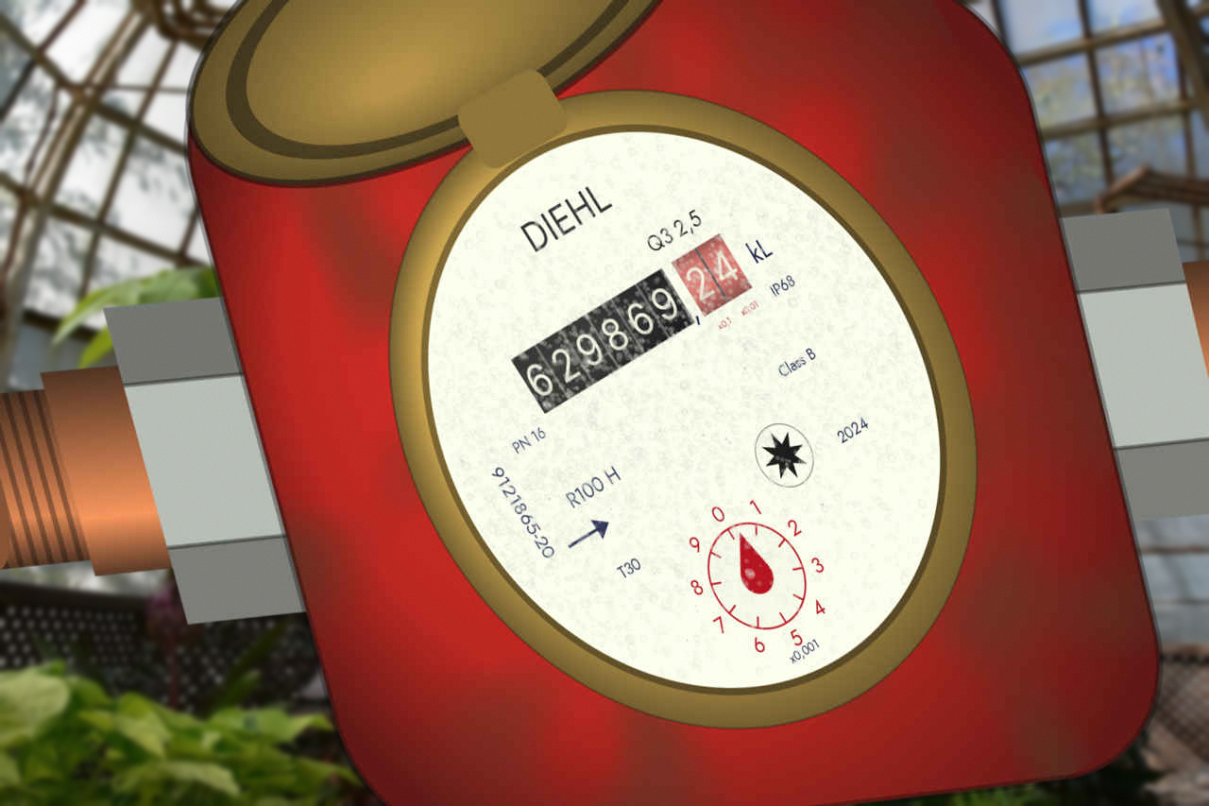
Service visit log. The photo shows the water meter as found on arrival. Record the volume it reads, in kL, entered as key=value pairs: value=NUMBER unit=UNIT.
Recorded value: value=629869.240 unit=kL
